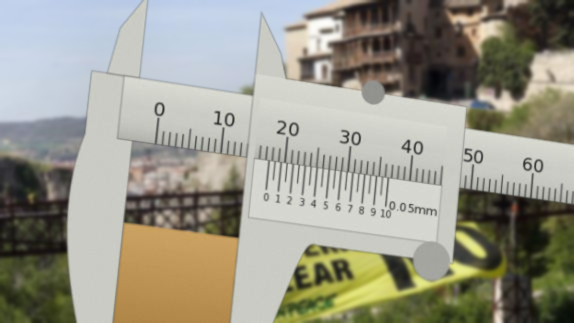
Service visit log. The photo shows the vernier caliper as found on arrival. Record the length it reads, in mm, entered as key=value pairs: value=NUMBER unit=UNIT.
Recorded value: value=17.5 unit=mm
